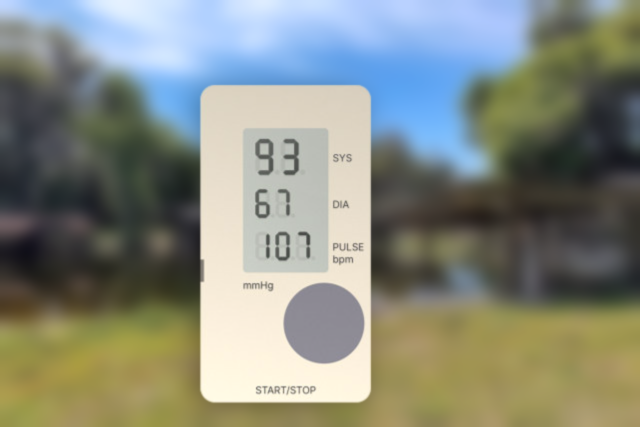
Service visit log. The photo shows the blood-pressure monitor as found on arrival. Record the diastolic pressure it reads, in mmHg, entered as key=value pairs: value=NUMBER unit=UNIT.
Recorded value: value=67 unit=mmHg
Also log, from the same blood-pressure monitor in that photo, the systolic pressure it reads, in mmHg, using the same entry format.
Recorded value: value=93 unit=mmHg
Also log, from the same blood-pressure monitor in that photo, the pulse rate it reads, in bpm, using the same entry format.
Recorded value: value=107 unit=bpm
